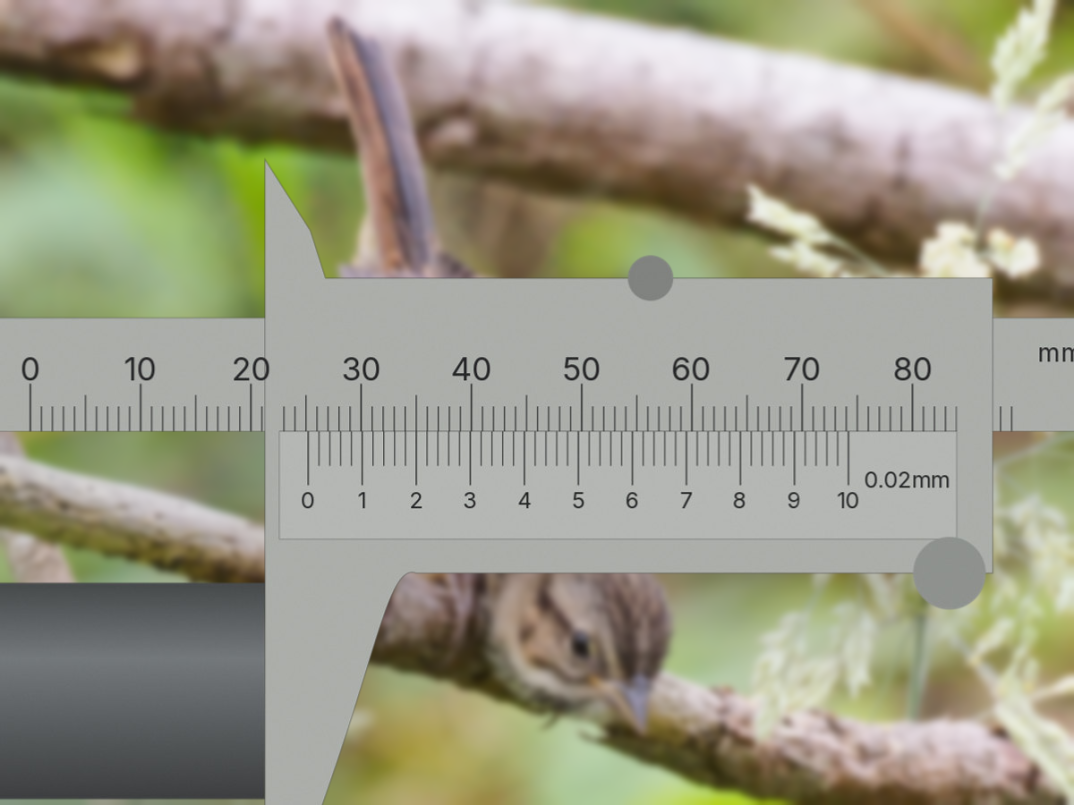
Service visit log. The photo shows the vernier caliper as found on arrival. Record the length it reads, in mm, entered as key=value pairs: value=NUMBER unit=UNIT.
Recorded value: value=25.2 unit=mm
